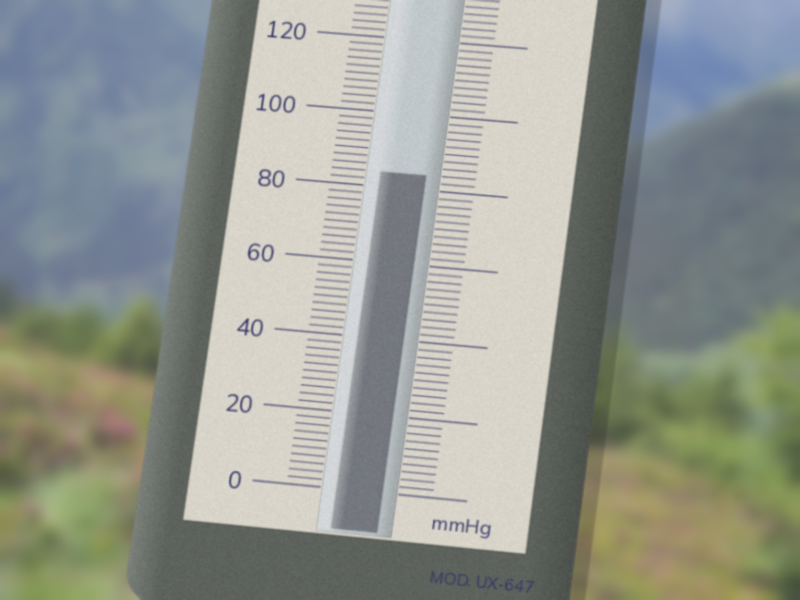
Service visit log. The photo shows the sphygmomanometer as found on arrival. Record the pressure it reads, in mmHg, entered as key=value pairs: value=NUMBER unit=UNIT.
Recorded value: value=84 unit=mmHg
